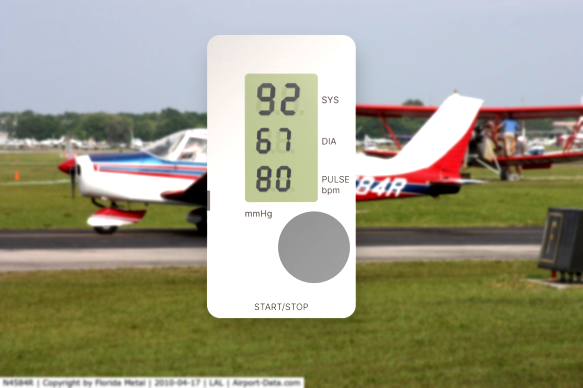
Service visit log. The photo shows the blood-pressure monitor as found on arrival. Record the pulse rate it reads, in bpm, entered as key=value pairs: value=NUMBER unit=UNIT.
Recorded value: value=80 unit=bpm
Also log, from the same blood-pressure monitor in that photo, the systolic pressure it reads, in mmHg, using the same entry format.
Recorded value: value=92 unit=mmHg
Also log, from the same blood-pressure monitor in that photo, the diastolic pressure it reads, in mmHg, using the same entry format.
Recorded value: value=67 unit=mmHg
